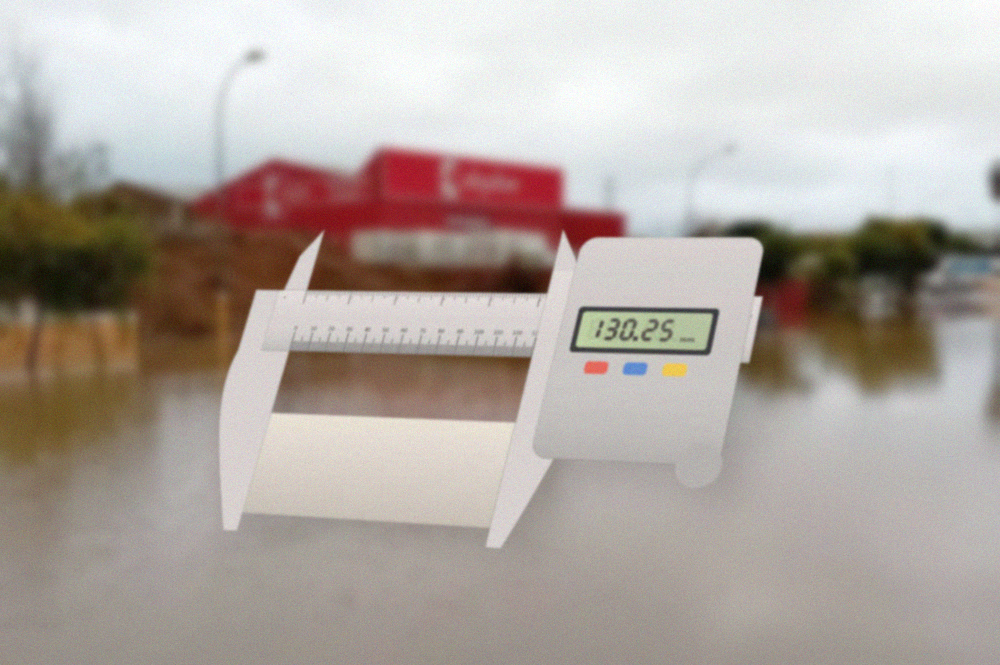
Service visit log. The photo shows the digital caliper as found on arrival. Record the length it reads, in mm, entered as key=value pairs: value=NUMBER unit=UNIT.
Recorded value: value=130.25 unit=mm
